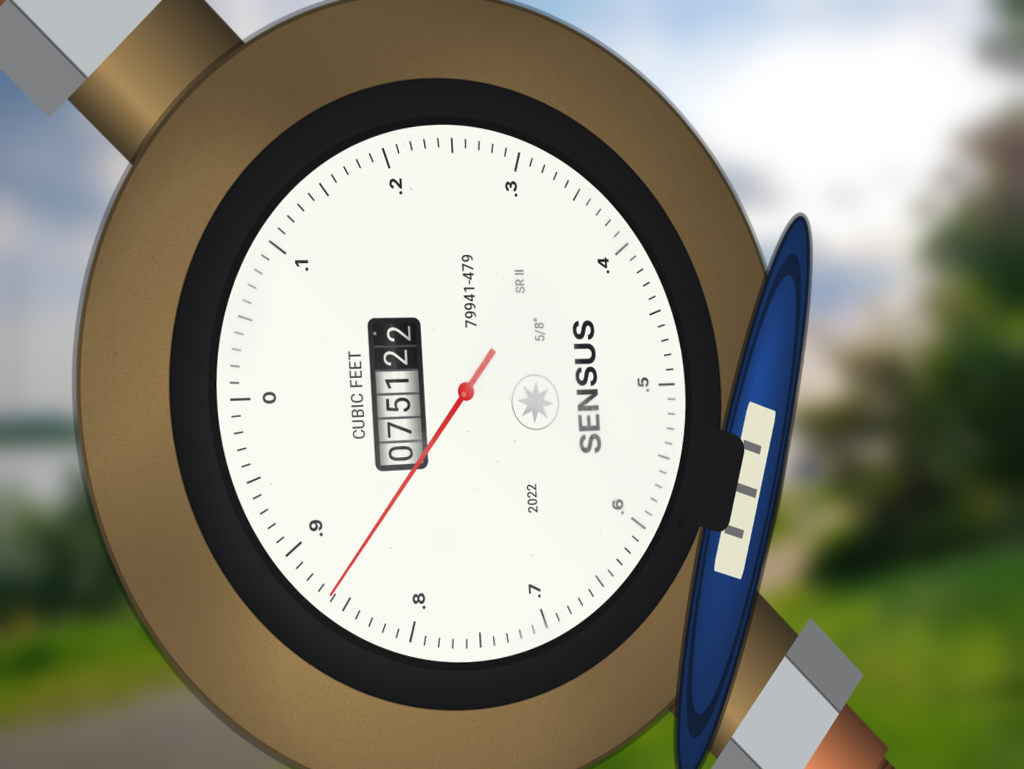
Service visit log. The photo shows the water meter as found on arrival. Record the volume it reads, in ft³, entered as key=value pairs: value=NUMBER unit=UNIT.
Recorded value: value=75121.86 unit=ft³
